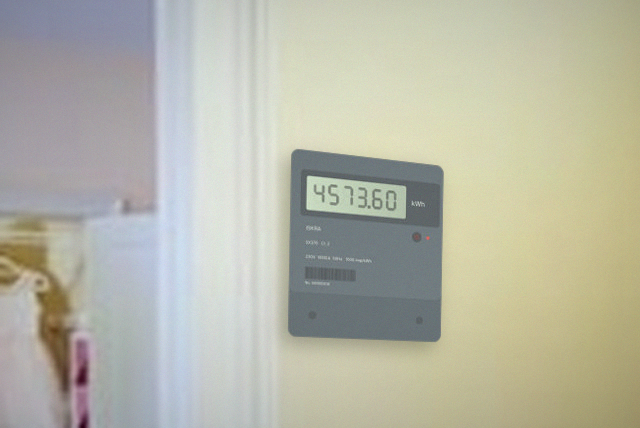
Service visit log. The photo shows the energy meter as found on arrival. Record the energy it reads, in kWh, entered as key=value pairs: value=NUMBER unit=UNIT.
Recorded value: value=4573.60 unit=kWh
